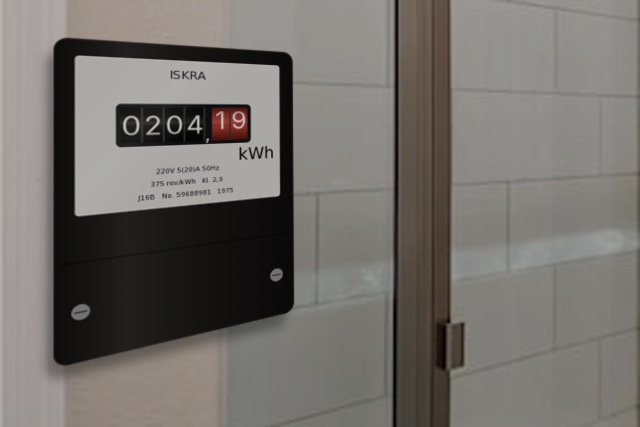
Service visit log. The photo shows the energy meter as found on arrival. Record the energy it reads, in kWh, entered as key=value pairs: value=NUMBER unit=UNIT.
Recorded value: value=204.19 unit=kWh
